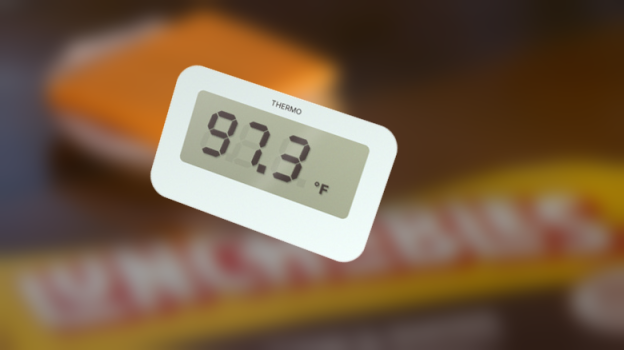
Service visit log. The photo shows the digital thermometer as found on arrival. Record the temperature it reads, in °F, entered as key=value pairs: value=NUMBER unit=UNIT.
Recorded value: value=97.3 unit=°F
